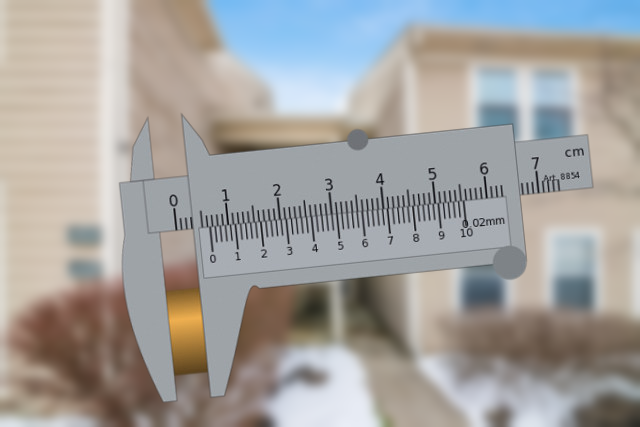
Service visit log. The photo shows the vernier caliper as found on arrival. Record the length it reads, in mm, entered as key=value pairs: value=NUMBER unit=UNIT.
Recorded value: value=6.5 unit=mm
